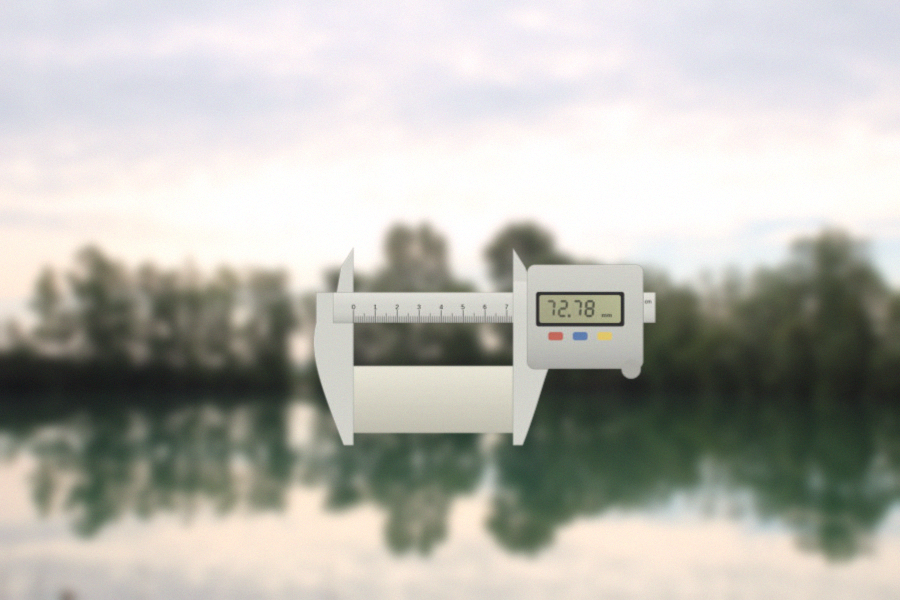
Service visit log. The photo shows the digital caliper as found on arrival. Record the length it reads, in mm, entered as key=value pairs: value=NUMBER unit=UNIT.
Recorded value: value=72.78 unit=mm
